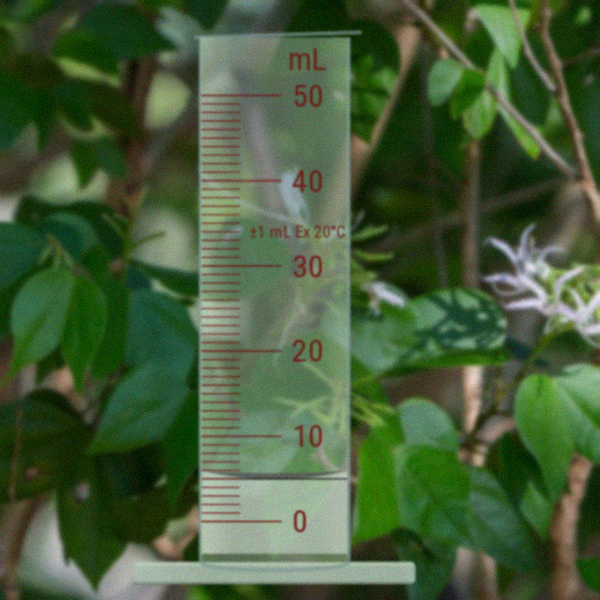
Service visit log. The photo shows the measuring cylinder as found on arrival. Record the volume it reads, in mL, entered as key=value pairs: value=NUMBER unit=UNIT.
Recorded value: value=5 unit=mL
